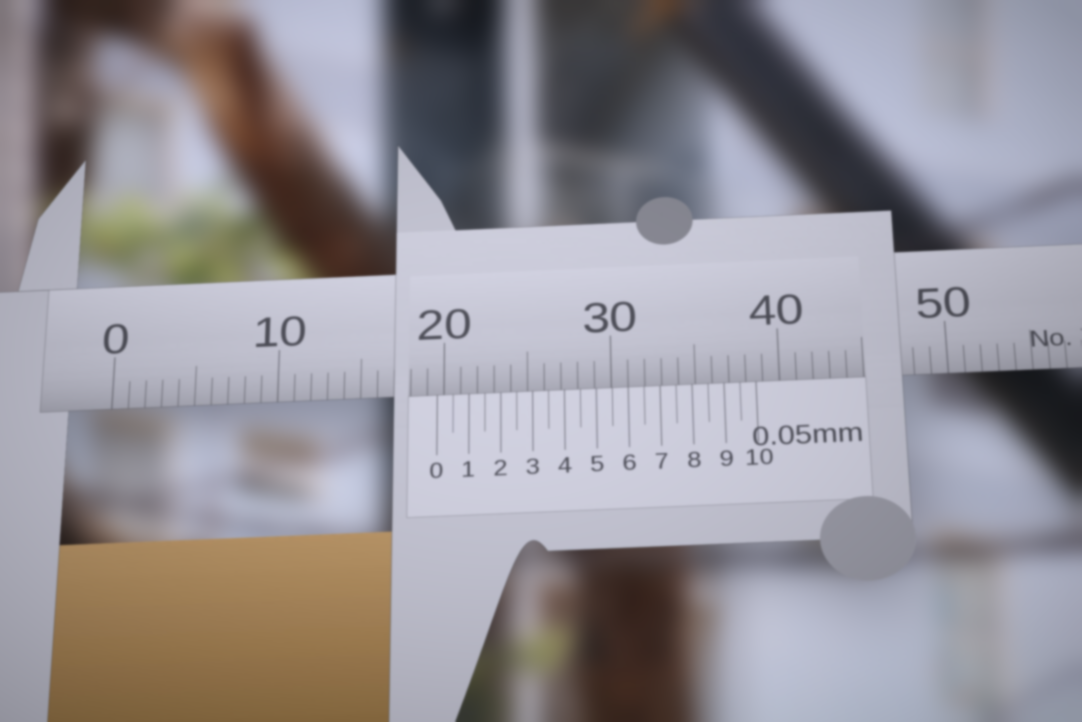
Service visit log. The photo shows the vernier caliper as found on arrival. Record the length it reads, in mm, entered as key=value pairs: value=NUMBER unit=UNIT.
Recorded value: value=19.6 unit=mm
